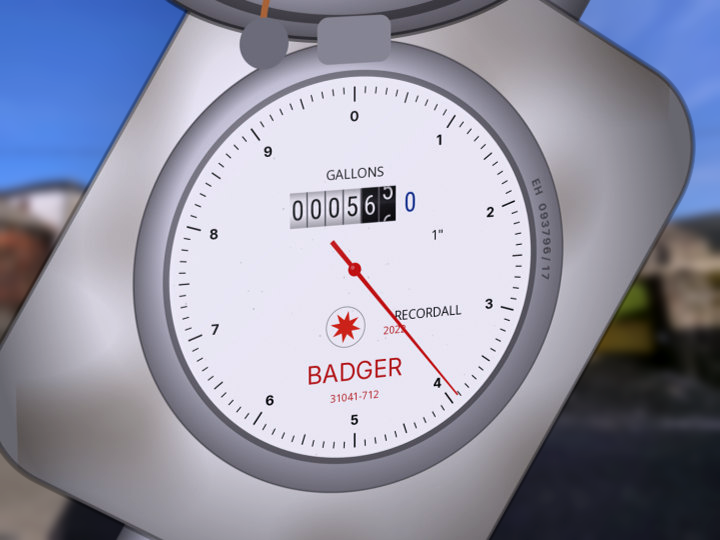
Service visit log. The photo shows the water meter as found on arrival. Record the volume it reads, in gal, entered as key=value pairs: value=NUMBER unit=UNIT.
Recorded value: value=5653.9 unit=gal
